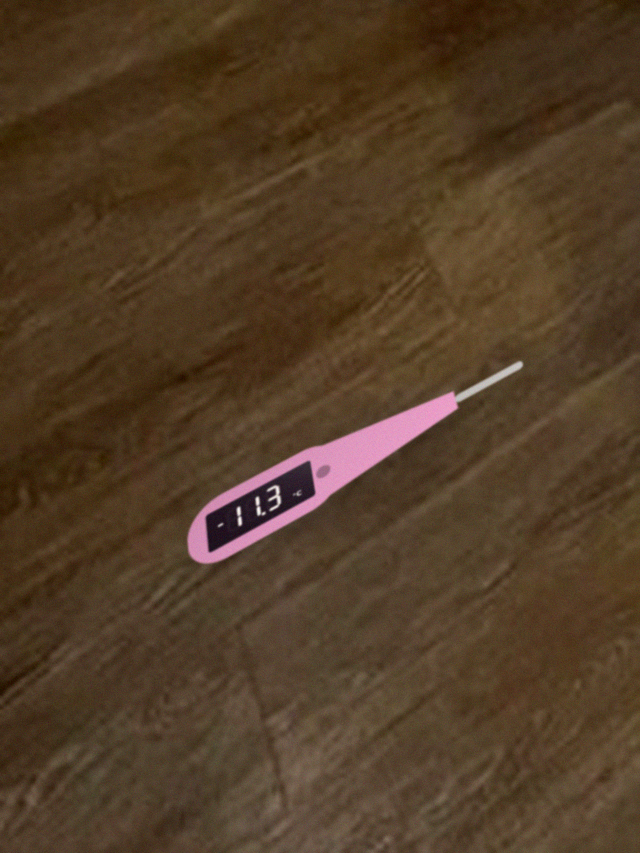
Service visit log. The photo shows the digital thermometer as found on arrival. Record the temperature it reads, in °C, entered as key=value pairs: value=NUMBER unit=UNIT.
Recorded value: value=-11.3 unit=°C
